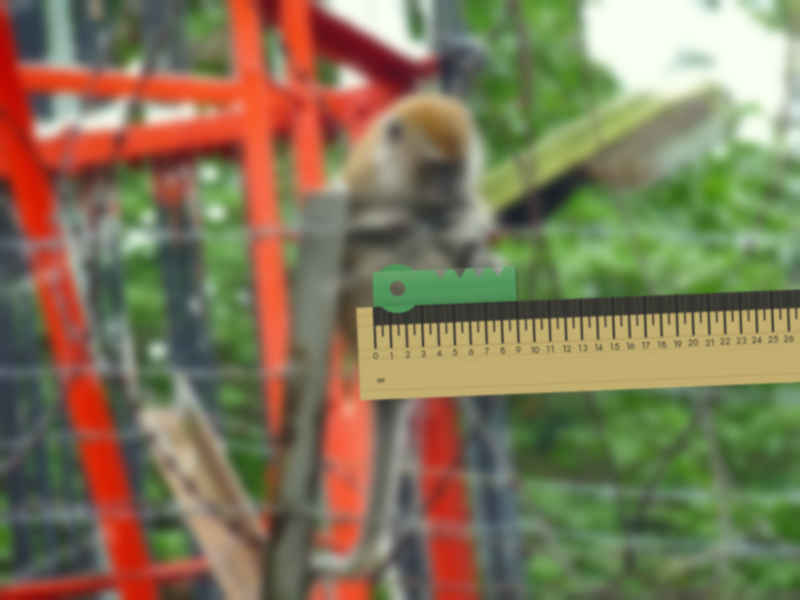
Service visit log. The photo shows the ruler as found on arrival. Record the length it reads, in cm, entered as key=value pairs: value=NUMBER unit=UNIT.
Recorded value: value=9 unit=cm
